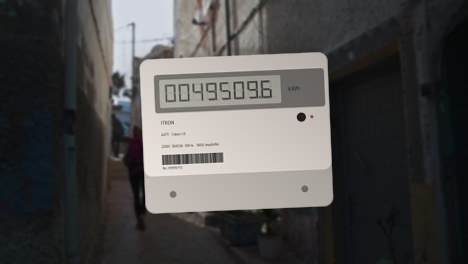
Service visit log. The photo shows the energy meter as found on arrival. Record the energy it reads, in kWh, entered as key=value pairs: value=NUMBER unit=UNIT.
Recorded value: value=49509.6 unit=kWh
